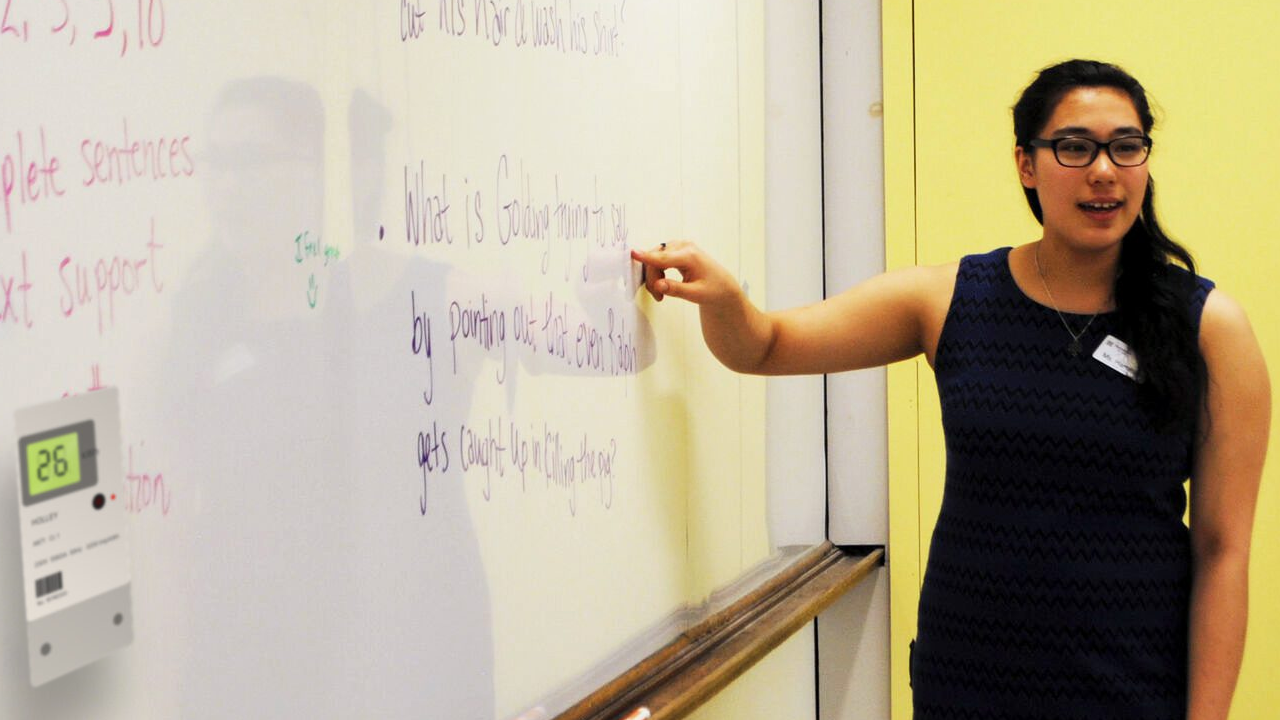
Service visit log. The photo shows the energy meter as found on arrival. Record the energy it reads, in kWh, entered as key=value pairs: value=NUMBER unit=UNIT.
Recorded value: value=26 unit=kWh
